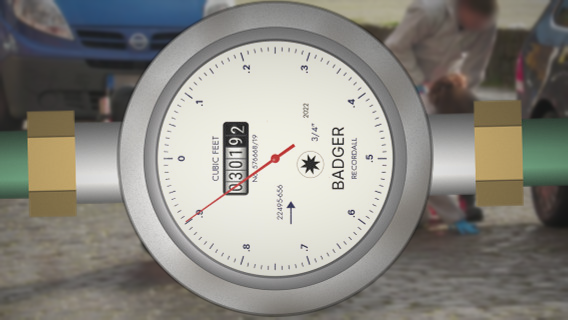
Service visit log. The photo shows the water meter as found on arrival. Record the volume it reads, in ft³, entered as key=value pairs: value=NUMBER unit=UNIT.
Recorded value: value=30191.90 unit=ft³
